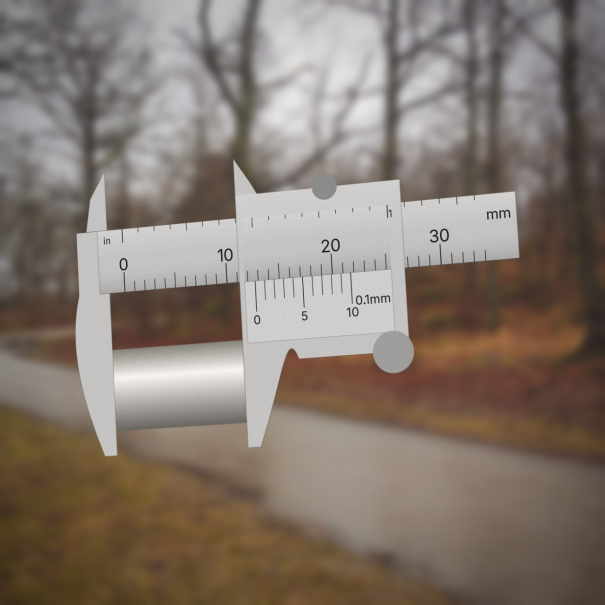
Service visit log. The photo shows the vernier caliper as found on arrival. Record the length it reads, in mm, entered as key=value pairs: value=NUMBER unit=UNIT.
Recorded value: value=12.7 unit=mm
